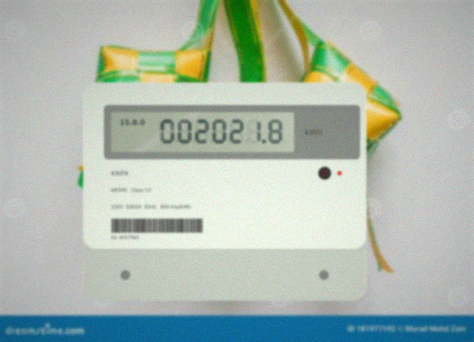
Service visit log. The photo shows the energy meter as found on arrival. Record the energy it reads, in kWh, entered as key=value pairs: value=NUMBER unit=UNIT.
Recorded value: value=2021.8 unit=kWh
